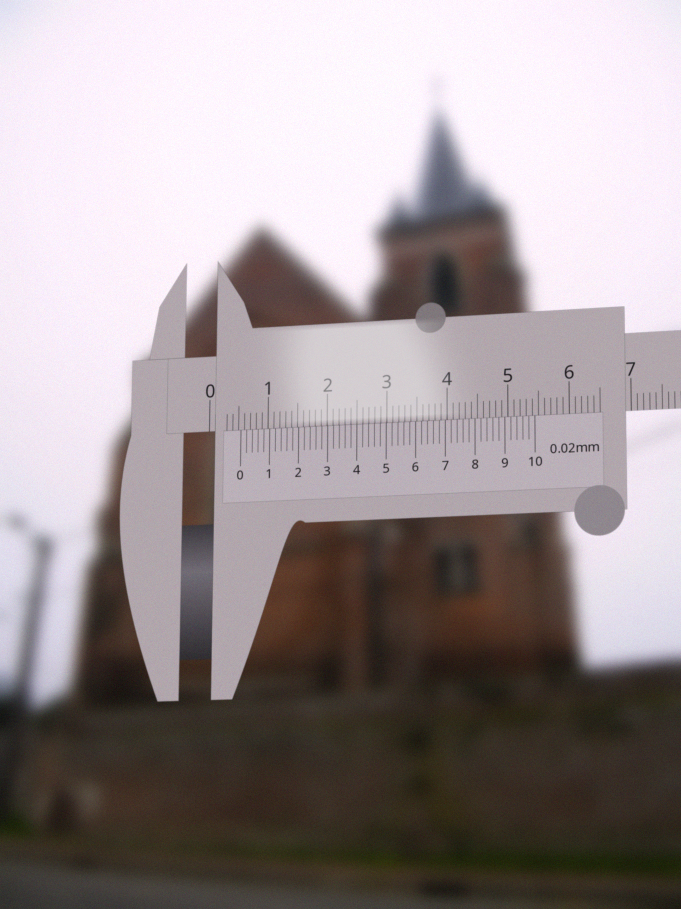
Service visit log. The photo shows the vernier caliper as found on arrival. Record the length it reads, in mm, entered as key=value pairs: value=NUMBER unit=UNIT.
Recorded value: value=5.4 unit=mm
